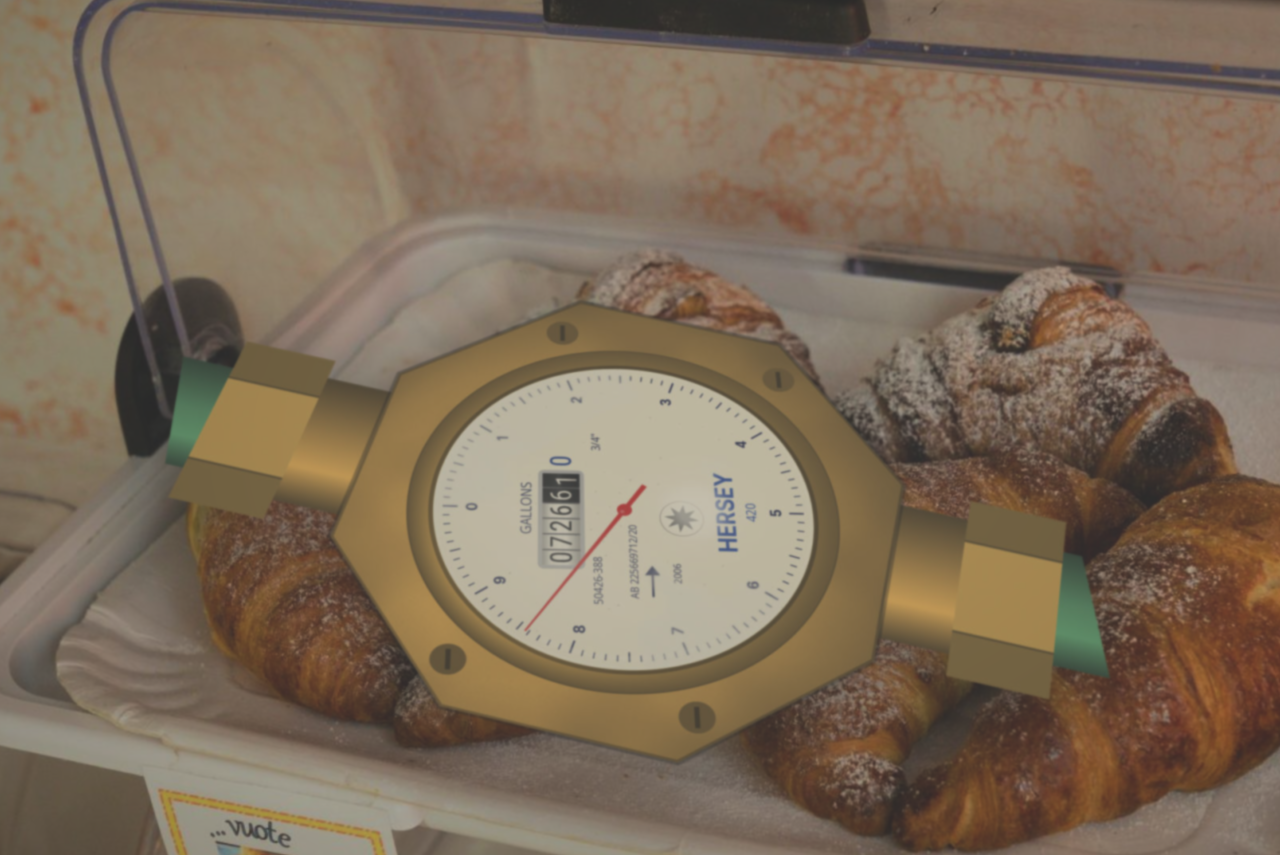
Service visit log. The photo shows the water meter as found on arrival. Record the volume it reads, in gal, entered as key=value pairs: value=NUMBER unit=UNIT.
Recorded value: value=726608.4 unit=gal
